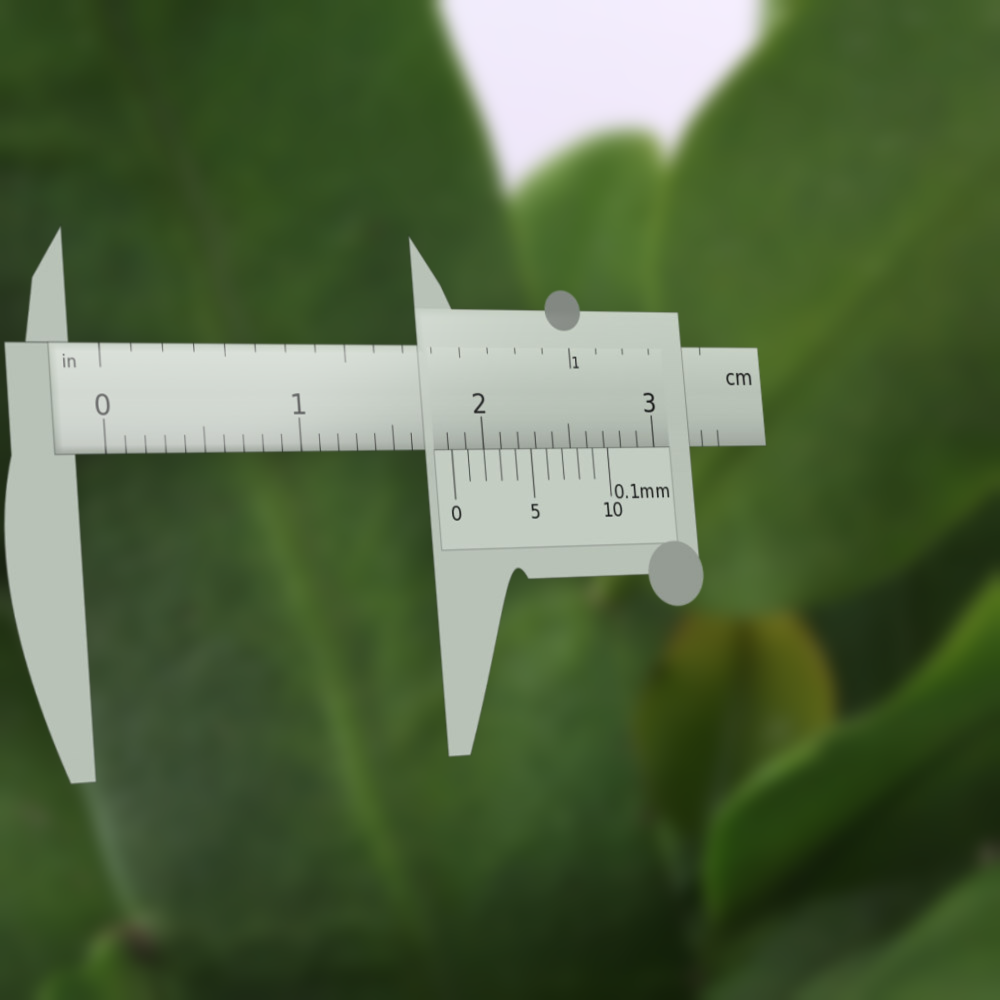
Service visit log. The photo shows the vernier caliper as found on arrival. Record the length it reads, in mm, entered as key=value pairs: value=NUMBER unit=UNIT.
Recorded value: value=18.2 unit=mm
